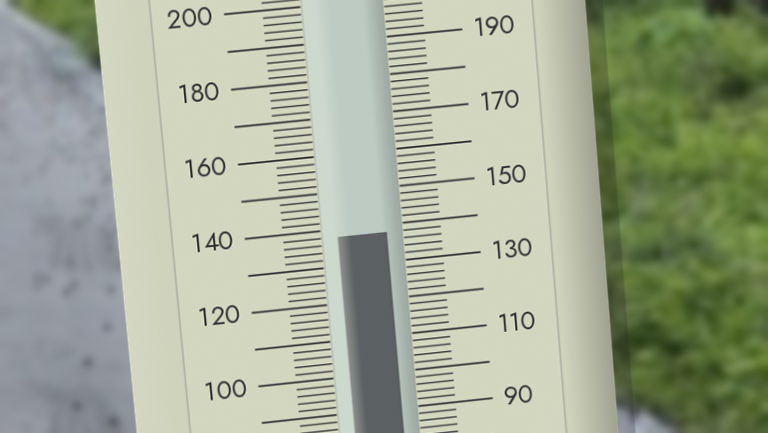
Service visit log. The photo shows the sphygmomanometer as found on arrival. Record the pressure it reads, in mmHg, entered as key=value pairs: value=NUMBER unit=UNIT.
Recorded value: value=138 unit=mmHg
